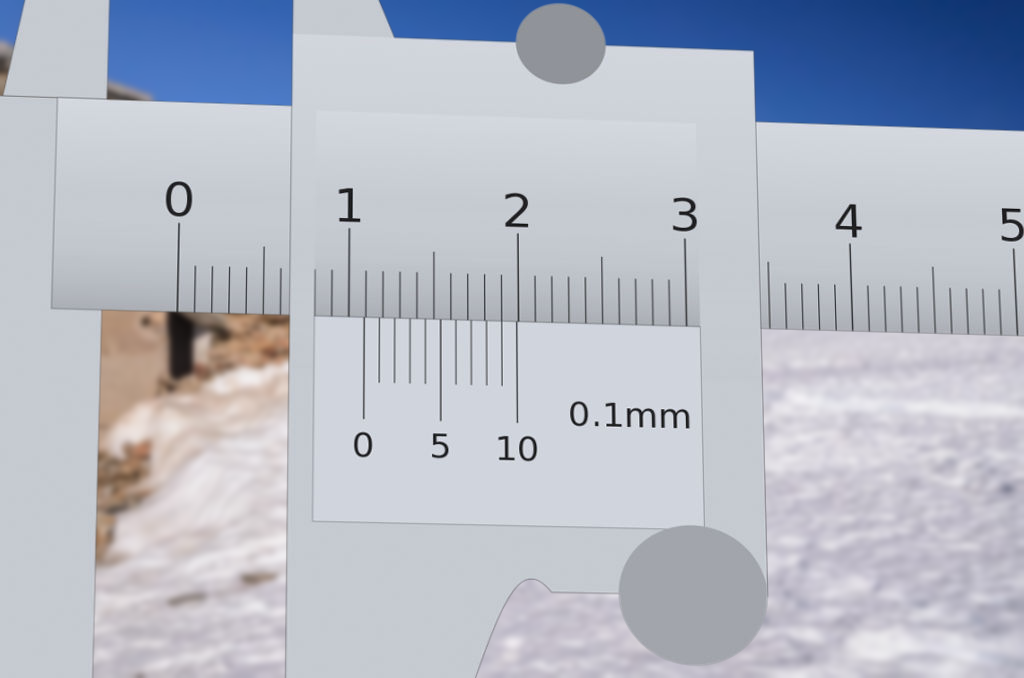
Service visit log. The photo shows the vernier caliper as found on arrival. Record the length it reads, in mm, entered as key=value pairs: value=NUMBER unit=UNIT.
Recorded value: value=10.9 unit=mm
